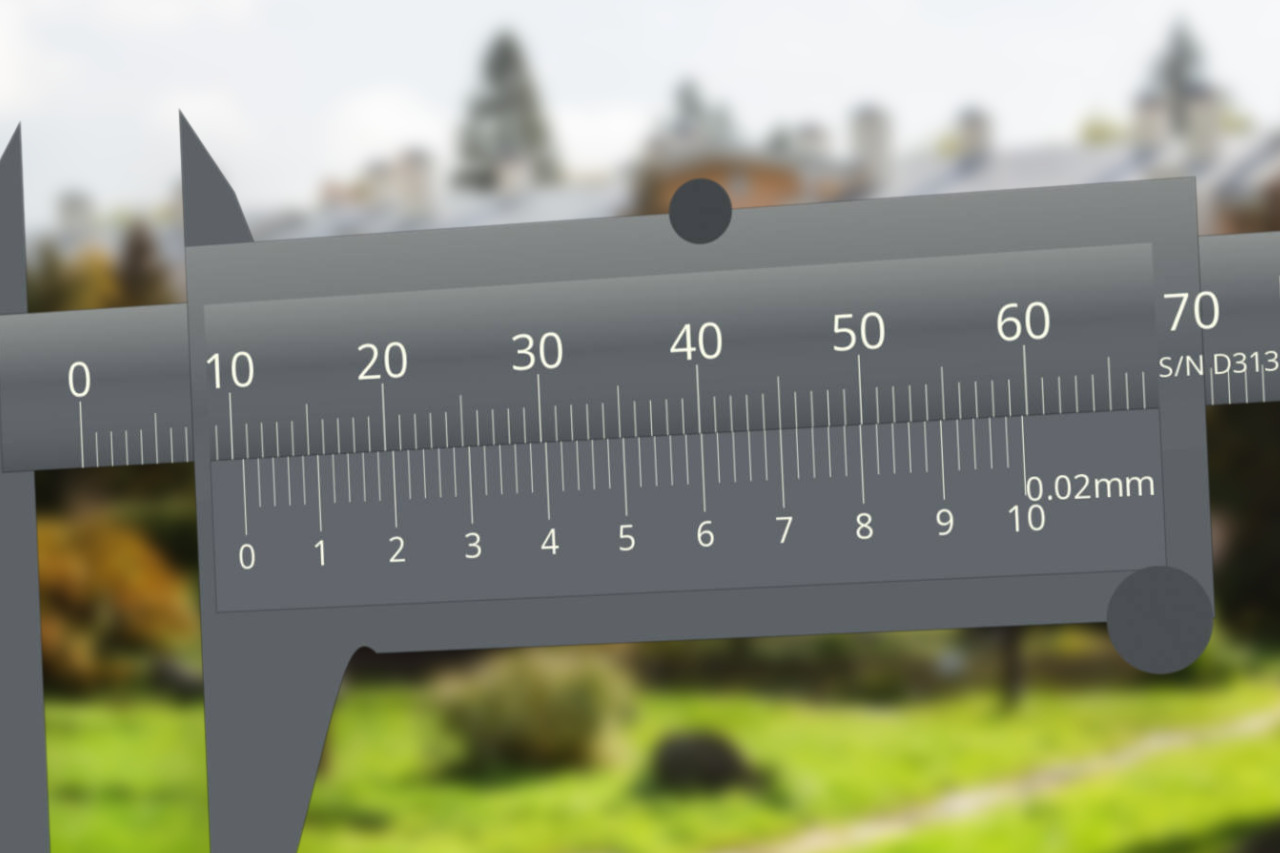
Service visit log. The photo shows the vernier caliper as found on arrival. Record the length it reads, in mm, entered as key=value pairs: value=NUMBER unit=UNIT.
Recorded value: value=10.7 unit=mm
